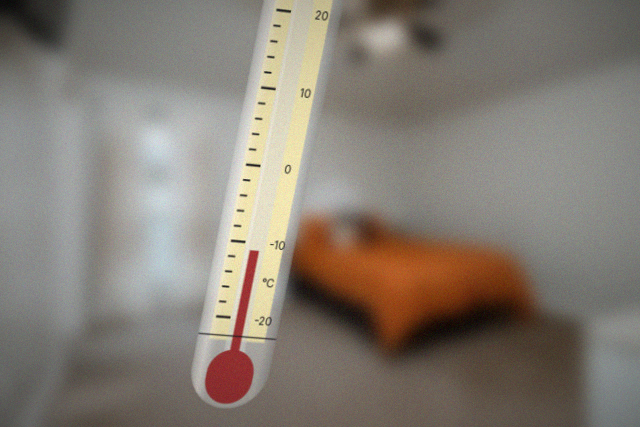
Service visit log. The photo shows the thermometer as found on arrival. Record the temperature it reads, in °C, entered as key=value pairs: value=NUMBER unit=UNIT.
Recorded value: value=-11 unit=°C
